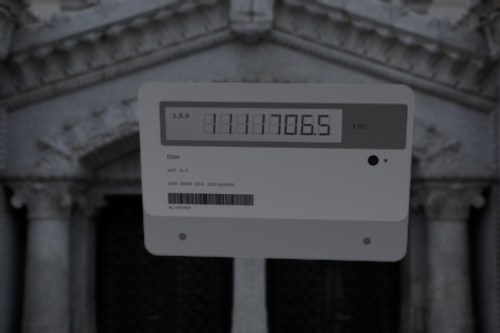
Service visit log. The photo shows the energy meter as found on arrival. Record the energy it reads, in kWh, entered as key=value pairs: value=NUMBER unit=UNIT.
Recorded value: value=1111706.5 unit=kWh
